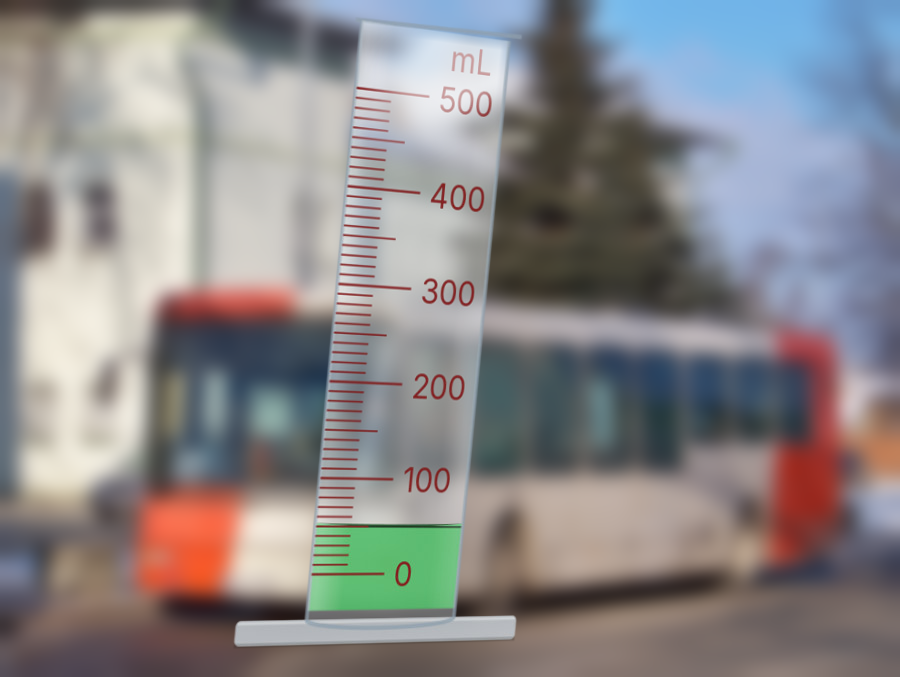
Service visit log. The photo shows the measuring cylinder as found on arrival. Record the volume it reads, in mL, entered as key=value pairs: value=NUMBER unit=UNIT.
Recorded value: value=50 unit=mL
